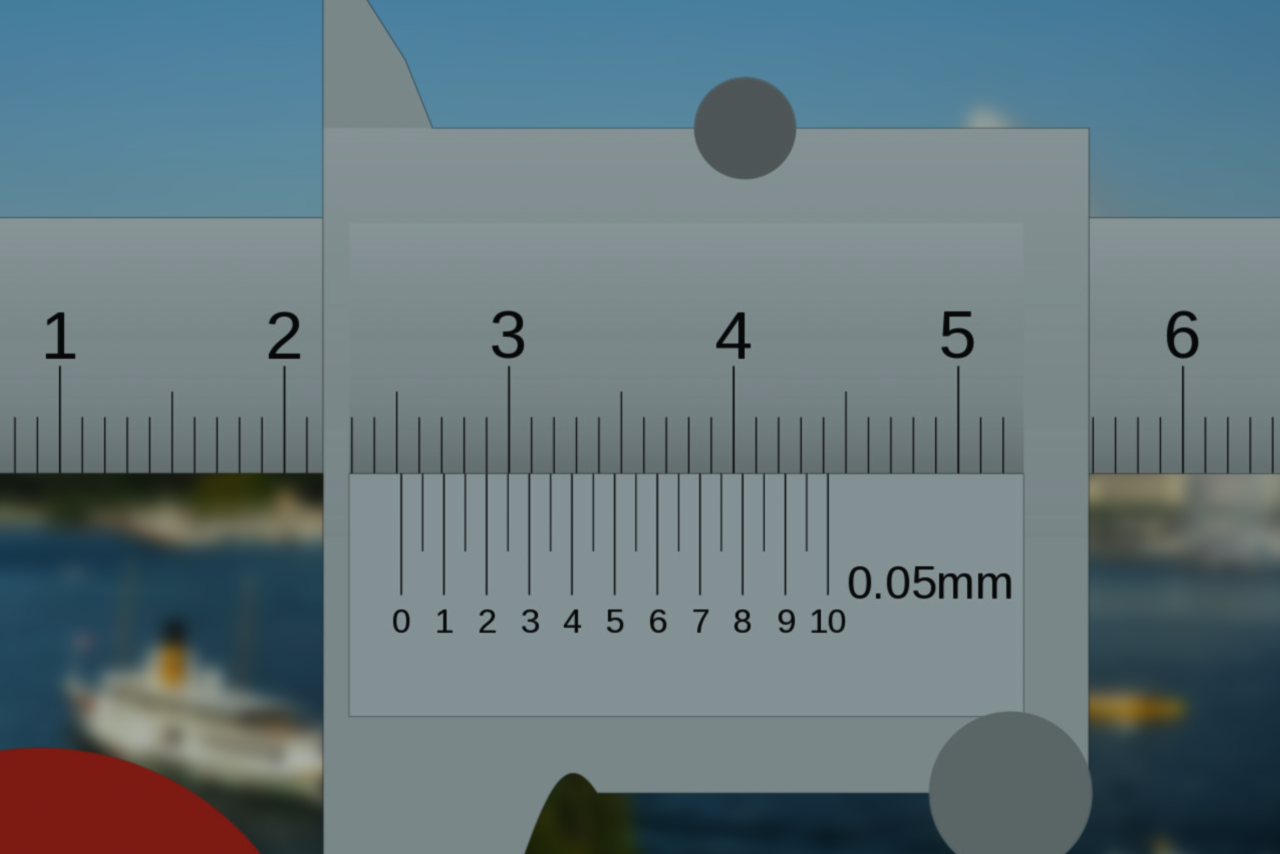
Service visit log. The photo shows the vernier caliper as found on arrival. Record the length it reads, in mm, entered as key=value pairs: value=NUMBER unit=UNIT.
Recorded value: value=25.2 unit=mm
